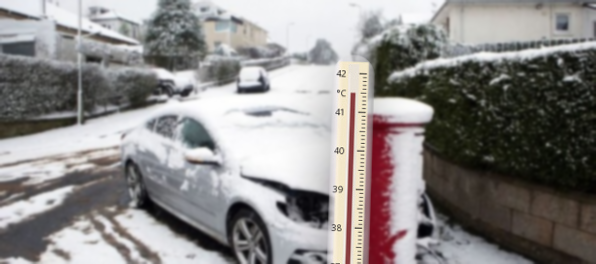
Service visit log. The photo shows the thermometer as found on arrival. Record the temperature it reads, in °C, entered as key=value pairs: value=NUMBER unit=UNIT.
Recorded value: value=41.5 unit=°C
